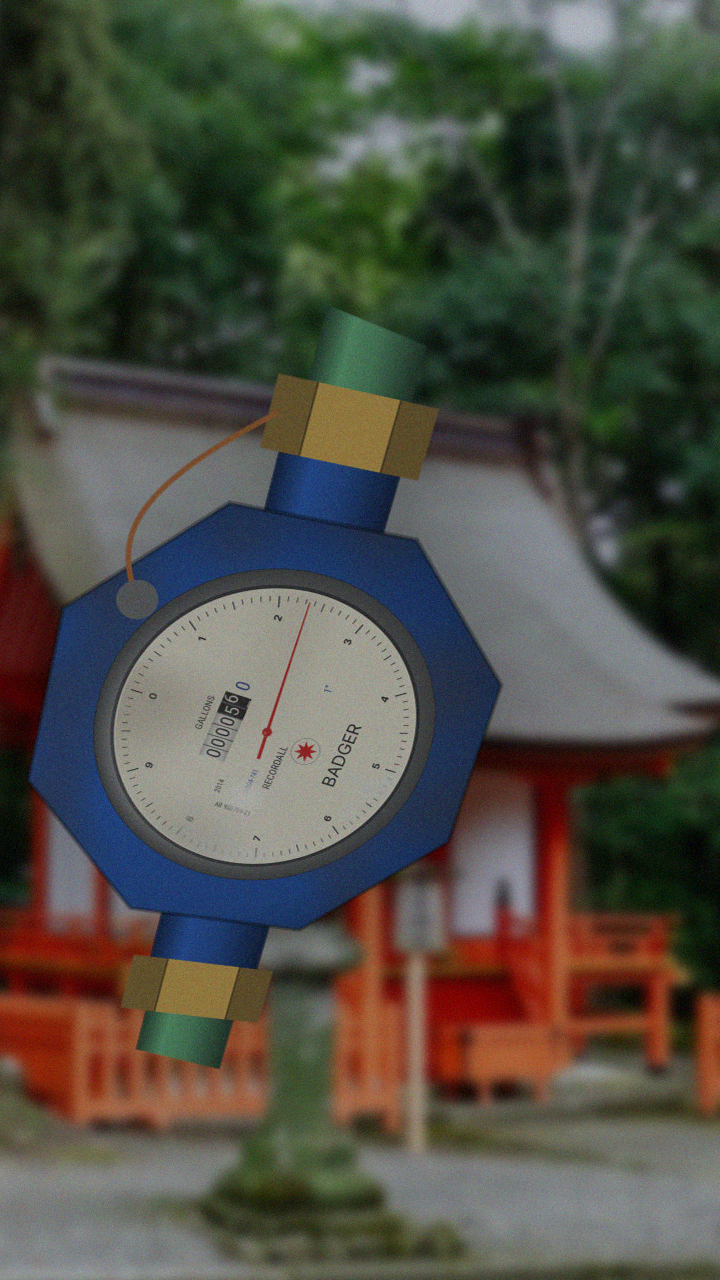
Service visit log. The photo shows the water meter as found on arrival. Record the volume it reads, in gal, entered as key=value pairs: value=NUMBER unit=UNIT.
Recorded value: value=562.3 unit=gal
